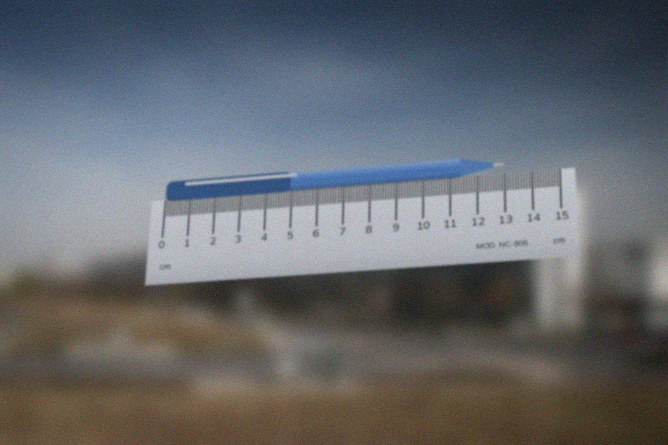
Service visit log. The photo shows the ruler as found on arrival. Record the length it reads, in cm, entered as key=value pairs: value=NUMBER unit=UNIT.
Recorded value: value=13 unit=cm
